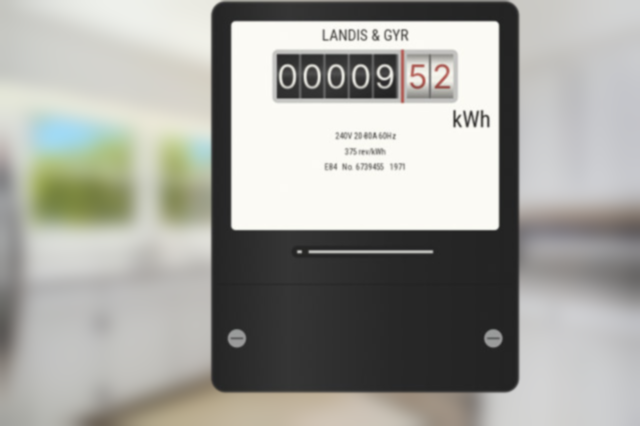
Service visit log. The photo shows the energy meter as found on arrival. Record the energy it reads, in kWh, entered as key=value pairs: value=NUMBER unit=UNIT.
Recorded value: value=9.52 unit=kWh
